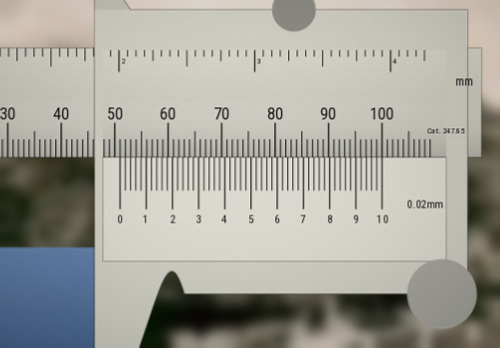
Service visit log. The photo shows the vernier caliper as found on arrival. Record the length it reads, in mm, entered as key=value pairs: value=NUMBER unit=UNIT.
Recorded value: value=51.0 unit=mm
